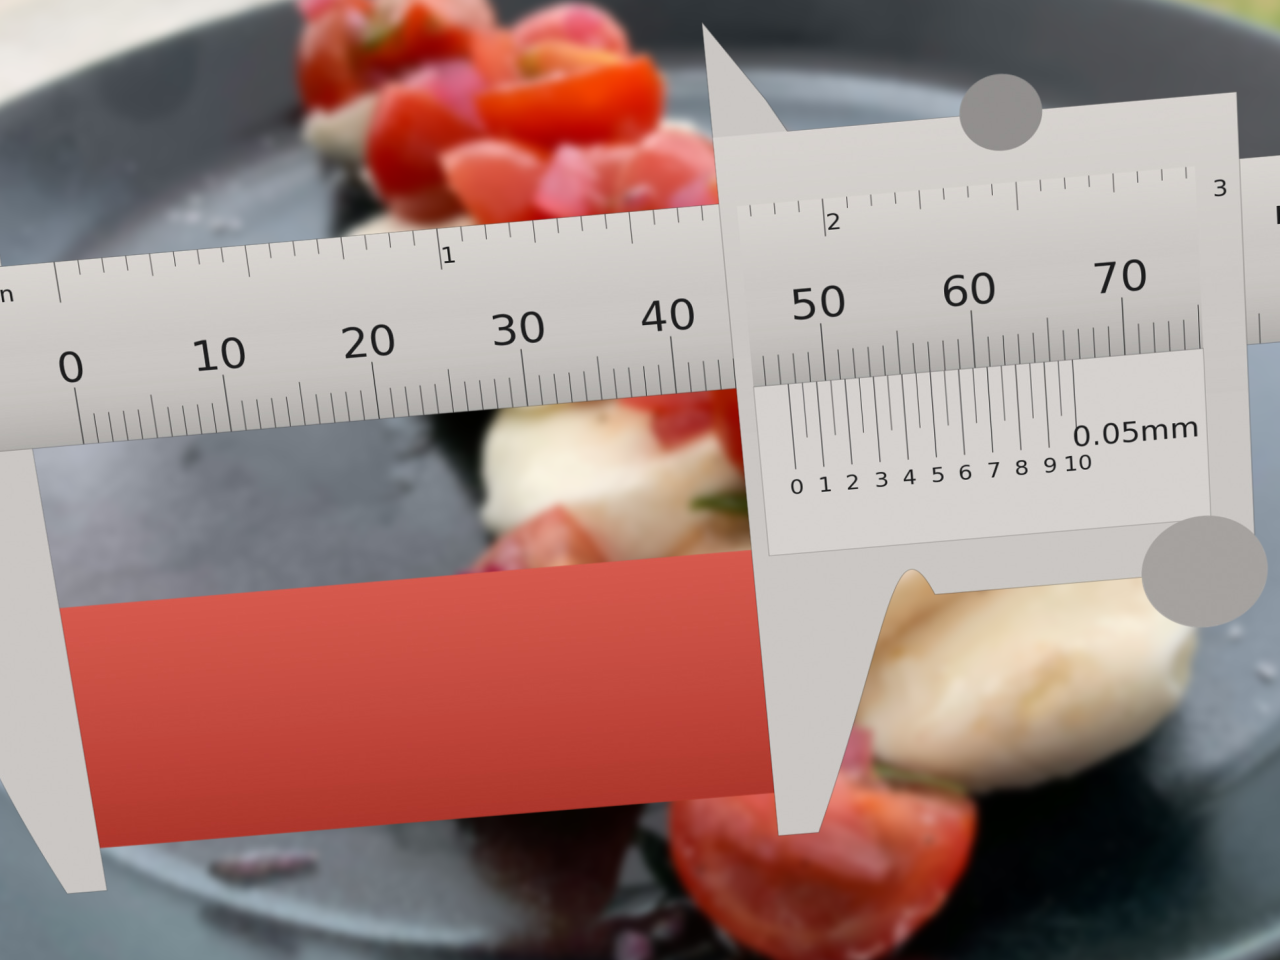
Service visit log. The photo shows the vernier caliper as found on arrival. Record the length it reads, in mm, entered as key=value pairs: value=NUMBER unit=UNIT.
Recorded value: value=47.5 unit=mm
